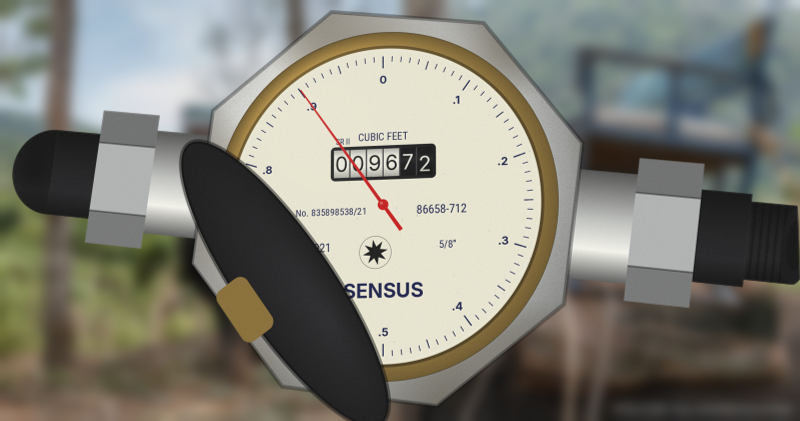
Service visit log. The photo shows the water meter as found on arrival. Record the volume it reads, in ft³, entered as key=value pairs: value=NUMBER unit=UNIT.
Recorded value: value=9671.90 unit=ft³
